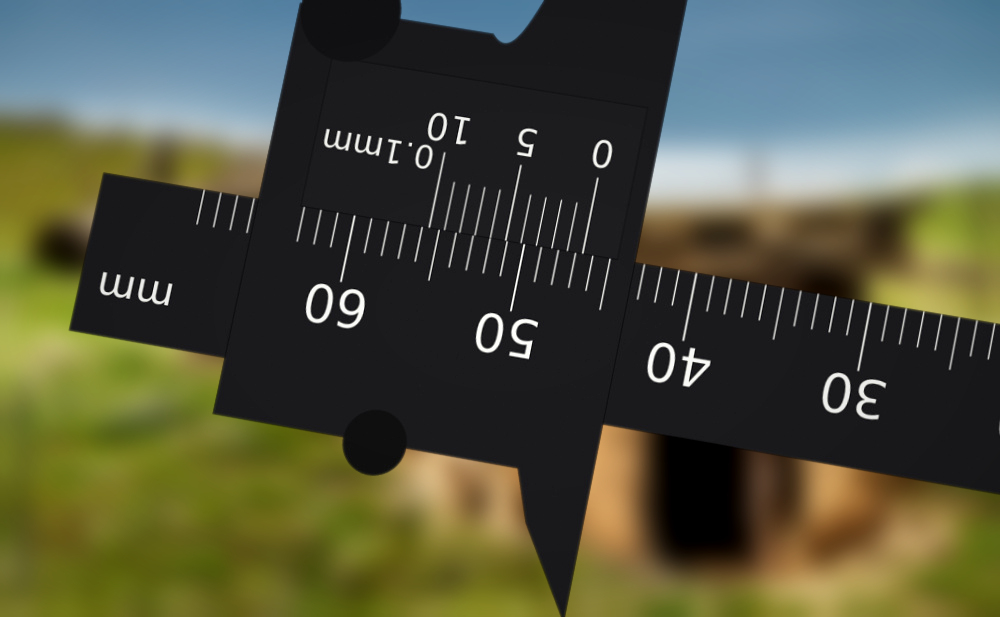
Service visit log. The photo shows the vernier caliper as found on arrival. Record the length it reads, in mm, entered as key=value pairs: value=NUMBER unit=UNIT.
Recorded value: value=46.6 unit=mm
